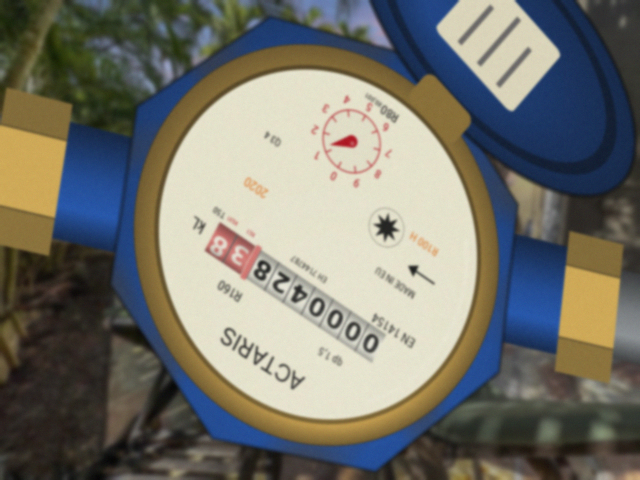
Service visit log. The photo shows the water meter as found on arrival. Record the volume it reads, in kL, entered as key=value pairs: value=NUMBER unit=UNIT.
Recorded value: value=428.381 unit=kL
